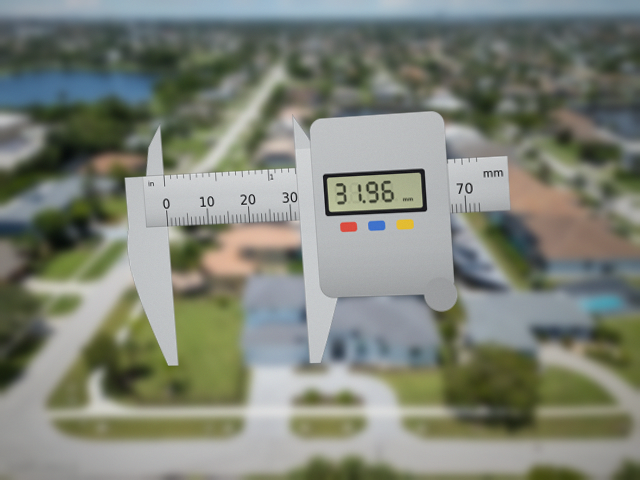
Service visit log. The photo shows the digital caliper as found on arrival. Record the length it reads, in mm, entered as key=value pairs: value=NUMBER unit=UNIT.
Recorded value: value=31.96 unit=mm
